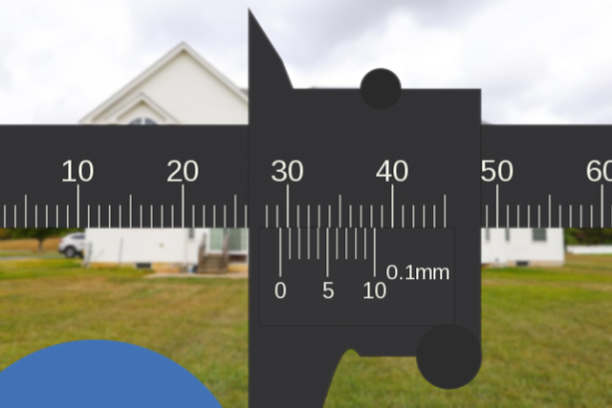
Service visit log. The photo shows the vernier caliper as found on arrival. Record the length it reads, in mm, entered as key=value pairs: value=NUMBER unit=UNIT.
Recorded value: value=29.3 unit=mm
